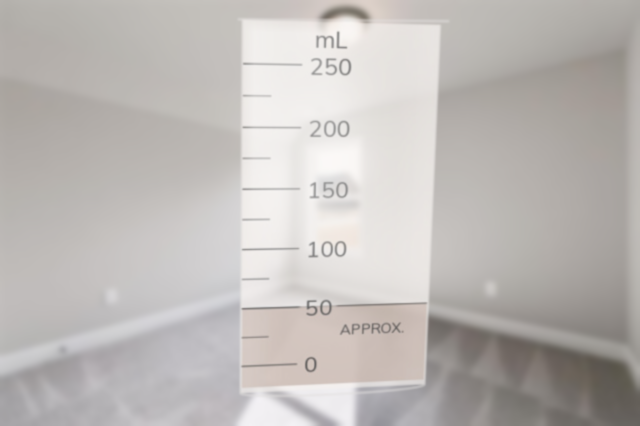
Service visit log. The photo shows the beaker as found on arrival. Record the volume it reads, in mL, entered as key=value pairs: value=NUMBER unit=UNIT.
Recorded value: value=50 unit=mL
